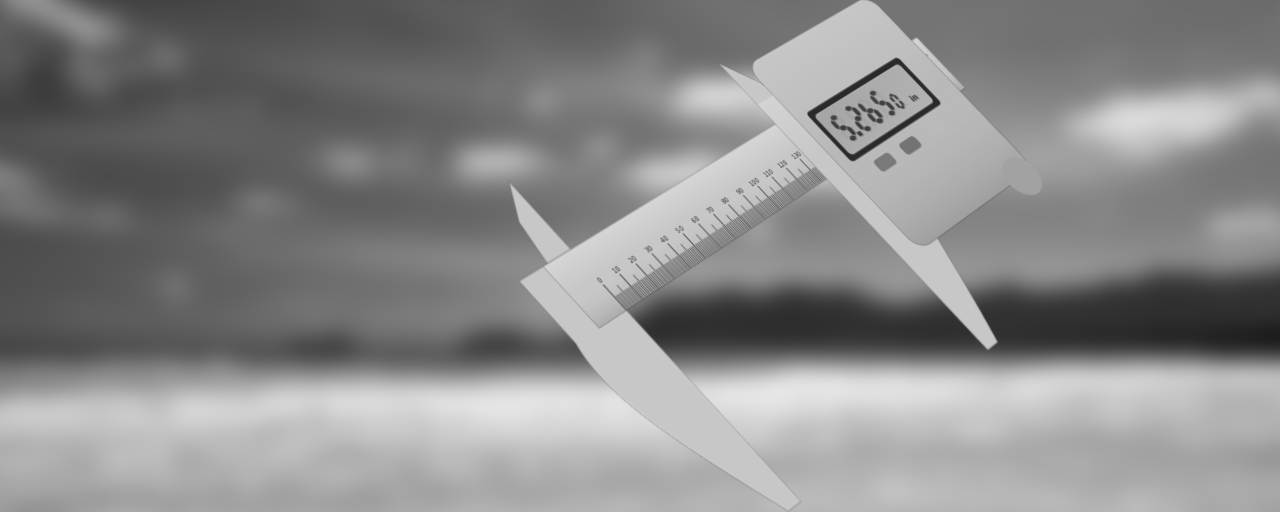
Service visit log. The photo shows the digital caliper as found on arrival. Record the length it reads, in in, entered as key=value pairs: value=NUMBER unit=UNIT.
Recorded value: value=5.2650 unit=in
